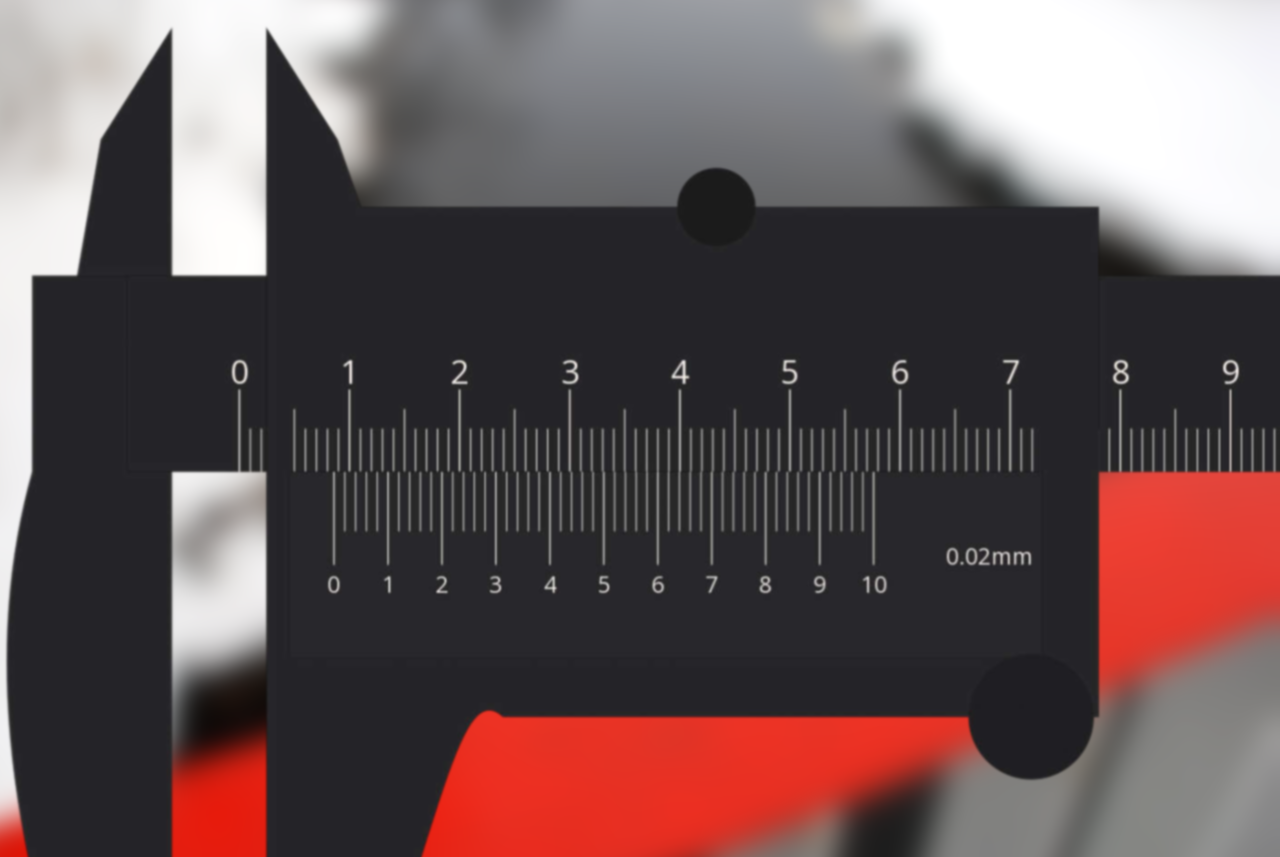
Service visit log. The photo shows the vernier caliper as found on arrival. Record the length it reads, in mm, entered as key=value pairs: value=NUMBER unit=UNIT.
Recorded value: value=8.6 unit=mm
